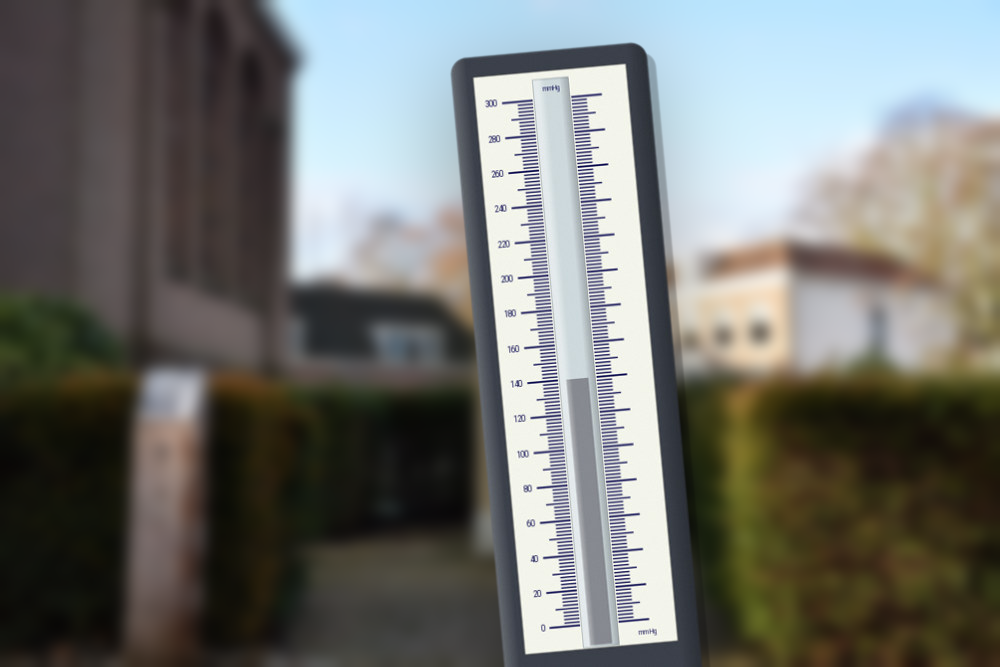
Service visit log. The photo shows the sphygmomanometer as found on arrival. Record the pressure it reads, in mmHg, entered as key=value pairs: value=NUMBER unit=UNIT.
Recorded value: value=140 unit=mmHg
